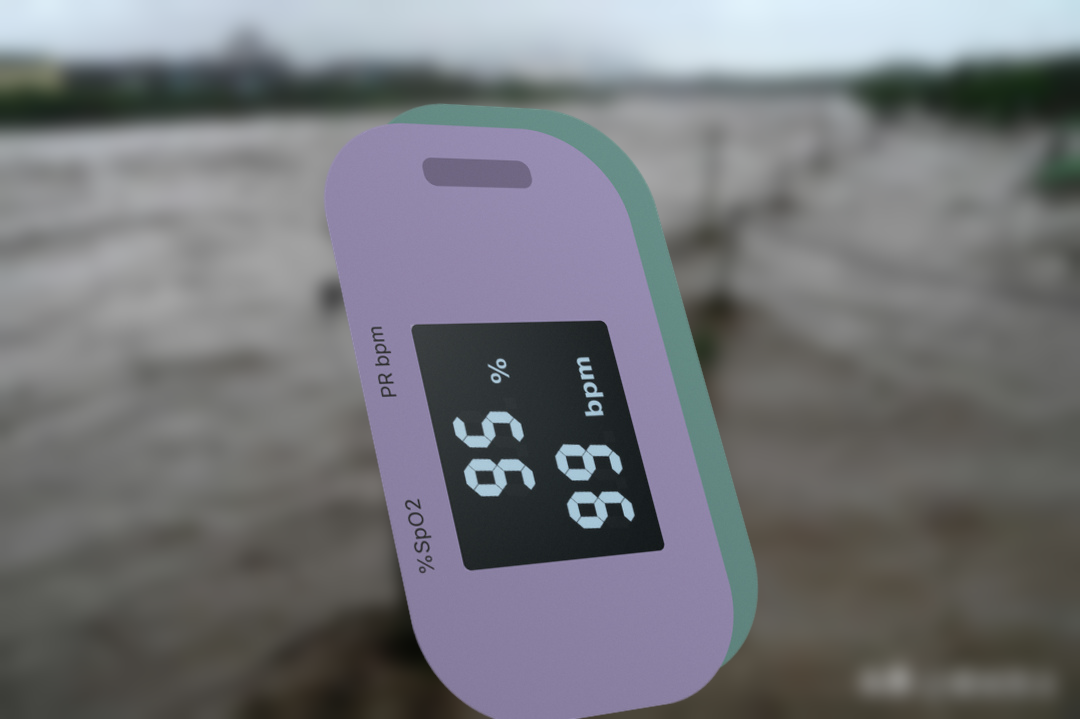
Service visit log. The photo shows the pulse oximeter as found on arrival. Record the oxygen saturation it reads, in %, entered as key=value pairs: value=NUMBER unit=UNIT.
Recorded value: value=95 unit=%
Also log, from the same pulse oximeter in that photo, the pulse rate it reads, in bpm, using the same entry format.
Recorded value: value=99 unit=bpm
